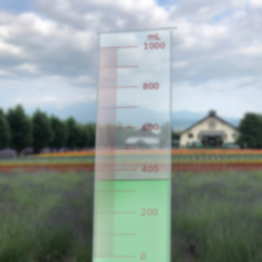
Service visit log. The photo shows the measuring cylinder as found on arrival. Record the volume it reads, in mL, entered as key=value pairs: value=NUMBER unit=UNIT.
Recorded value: value=350 unit=mL
